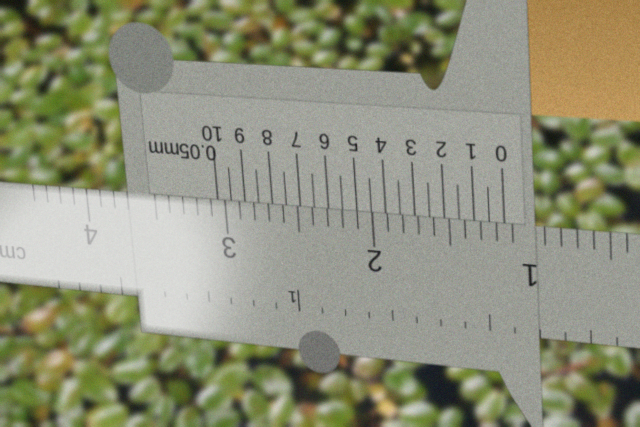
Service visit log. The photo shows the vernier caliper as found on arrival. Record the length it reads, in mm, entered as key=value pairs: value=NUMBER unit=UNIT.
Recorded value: value=11.5 unit=mm
